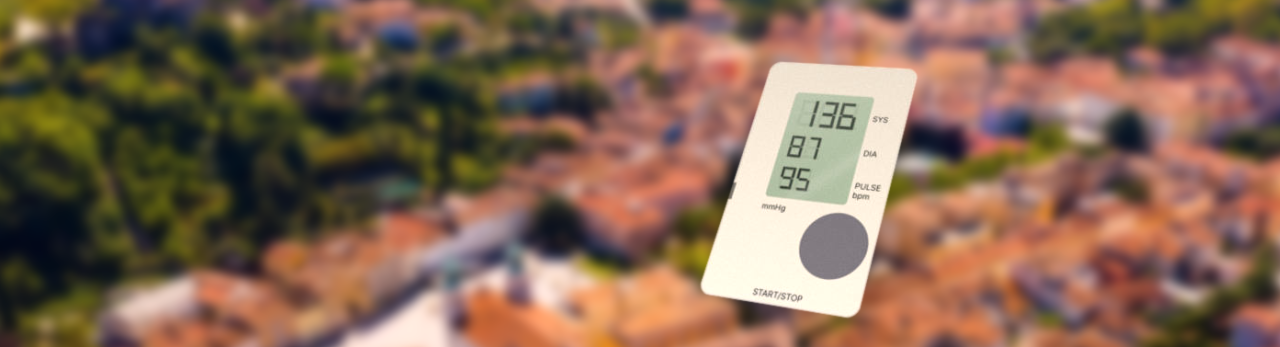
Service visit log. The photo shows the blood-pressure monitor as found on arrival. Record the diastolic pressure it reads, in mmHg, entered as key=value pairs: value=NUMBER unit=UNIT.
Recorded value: value=87 unit=mmHg
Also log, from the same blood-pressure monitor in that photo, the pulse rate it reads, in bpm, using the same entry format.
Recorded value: value=95 unit=bpm
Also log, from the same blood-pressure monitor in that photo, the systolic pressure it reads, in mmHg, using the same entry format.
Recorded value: value=136 unit=mmHg
